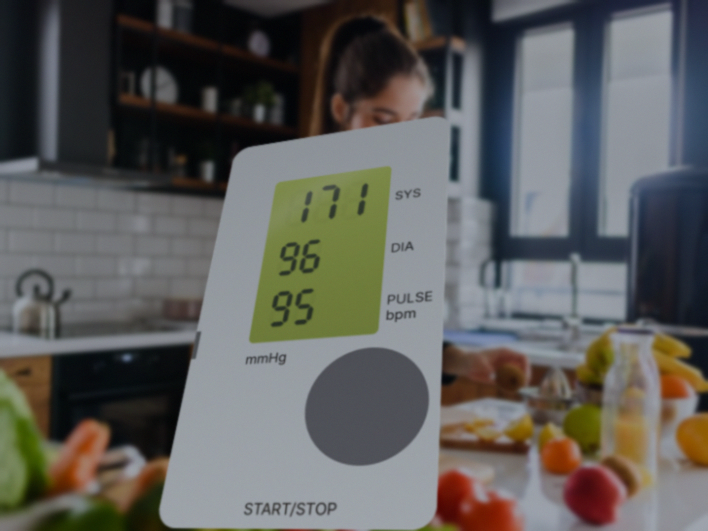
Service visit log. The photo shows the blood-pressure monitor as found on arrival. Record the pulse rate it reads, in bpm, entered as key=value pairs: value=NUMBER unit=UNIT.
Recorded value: value=95 unit=bpm
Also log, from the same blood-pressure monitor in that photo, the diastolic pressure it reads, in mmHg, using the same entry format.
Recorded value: value=96 unit=mmHg
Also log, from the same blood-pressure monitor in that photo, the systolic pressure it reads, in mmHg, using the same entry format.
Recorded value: value=171 unit=mmHg
